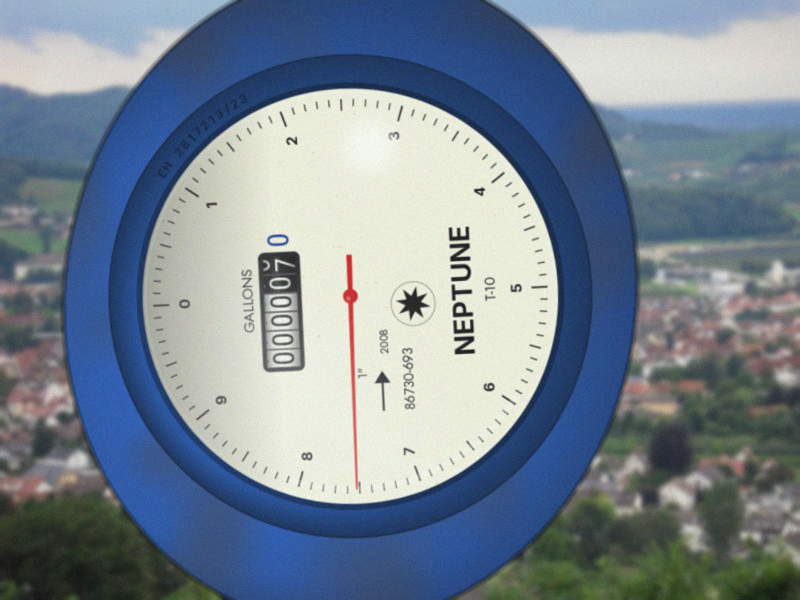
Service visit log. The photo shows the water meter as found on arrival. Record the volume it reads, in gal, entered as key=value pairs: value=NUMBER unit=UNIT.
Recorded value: value=67.5 unit=gal
